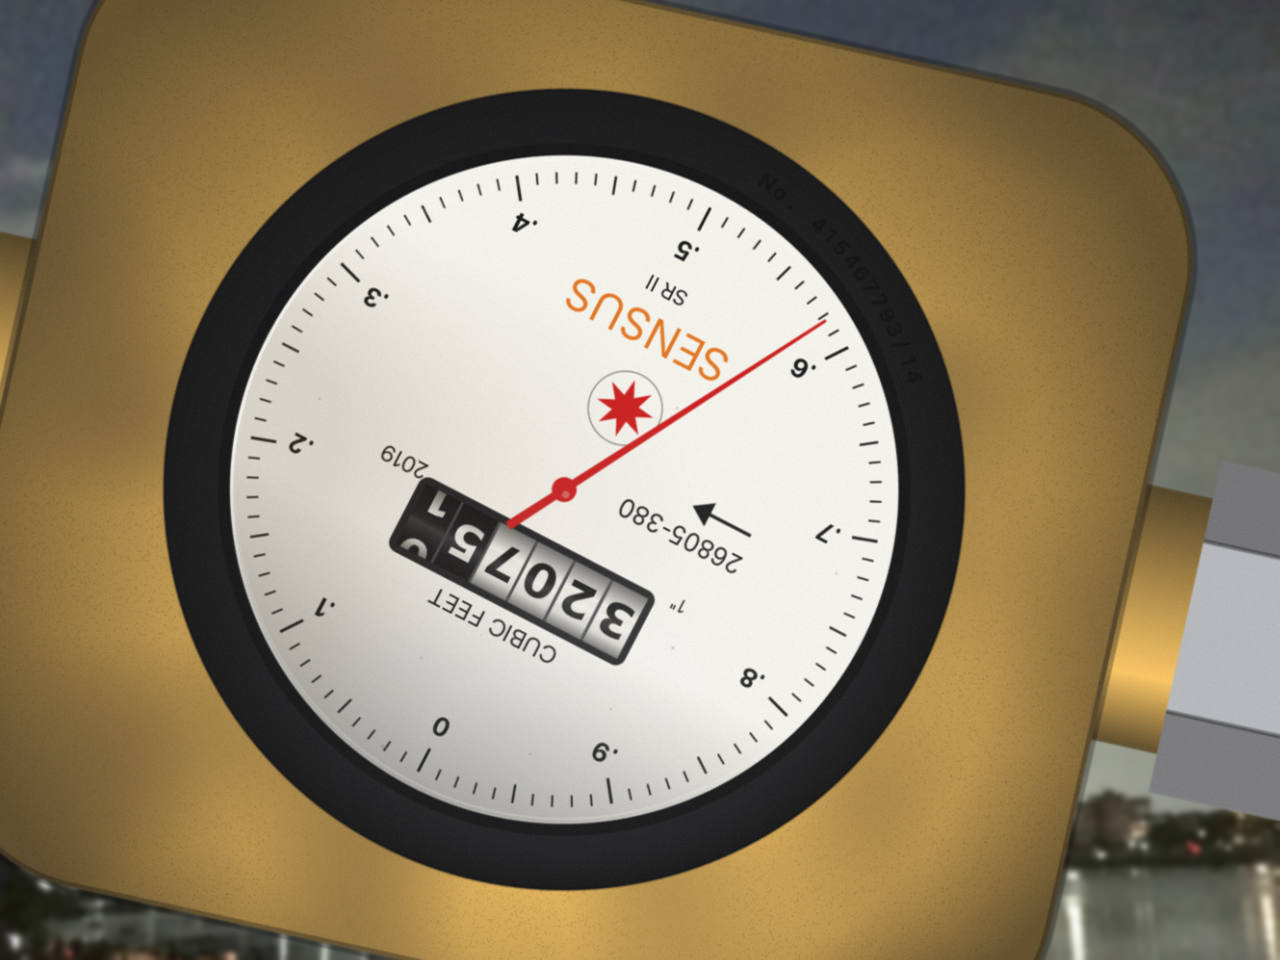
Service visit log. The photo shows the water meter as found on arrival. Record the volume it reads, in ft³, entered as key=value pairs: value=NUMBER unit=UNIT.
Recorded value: value=320750.58 unit=ft³
